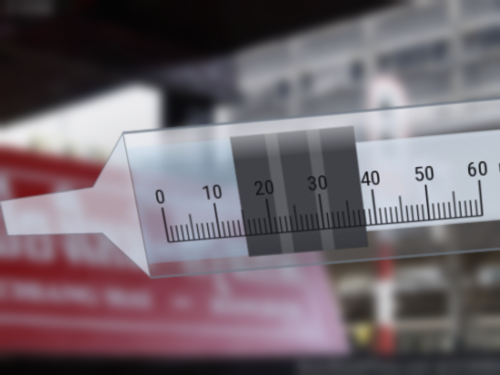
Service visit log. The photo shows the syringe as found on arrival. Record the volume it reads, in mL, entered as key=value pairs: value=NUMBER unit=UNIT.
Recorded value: value=15 unit=mL
